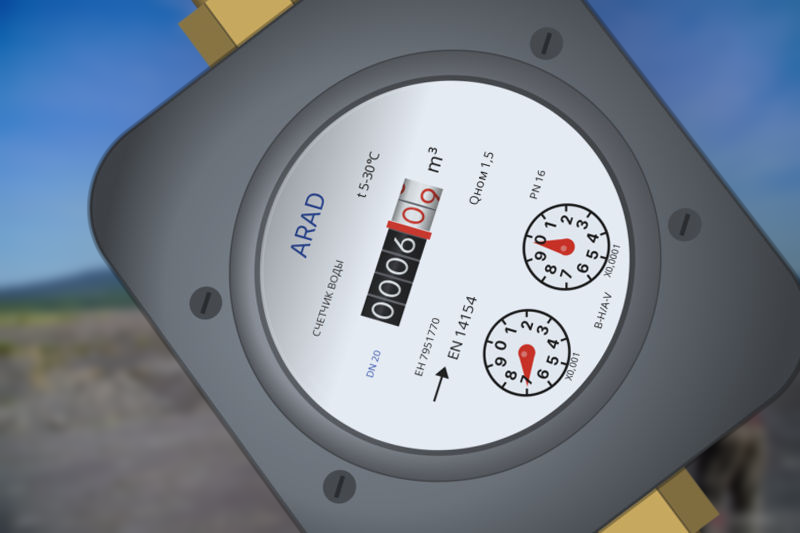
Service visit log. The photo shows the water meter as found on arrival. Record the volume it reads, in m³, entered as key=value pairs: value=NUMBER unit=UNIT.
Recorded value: value=6.0869 unit=m³
